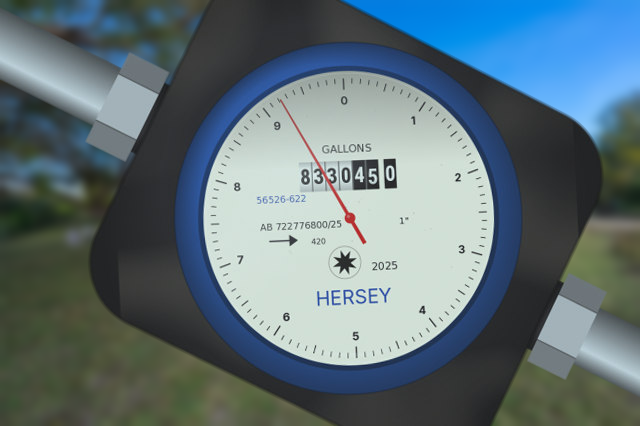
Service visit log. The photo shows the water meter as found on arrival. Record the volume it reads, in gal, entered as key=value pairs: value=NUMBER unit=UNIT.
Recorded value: value=8330449.2 unit=gal
